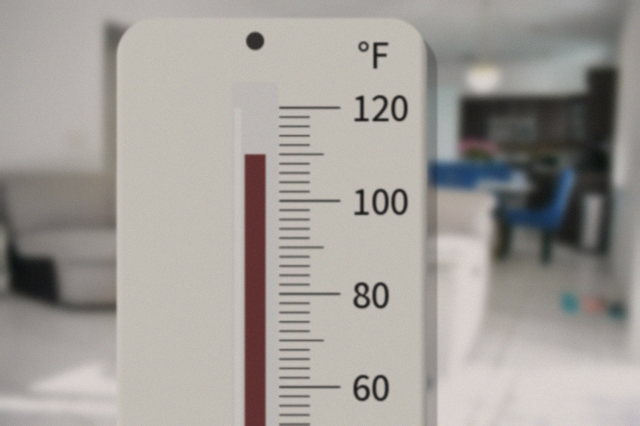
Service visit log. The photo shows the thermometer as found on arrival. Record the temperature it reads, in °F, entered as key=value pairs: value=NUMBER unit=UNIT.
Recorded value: value=110 unit=°F
